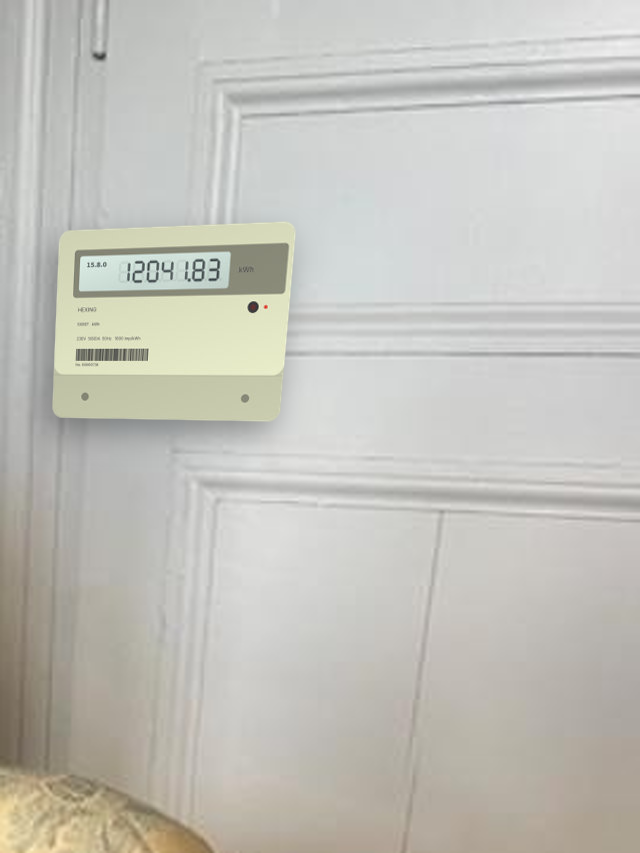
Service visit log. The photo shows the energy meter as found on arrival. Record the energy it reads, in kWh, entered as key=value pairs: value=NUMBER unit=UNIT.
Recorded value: value=12041.83 unit=kWh
